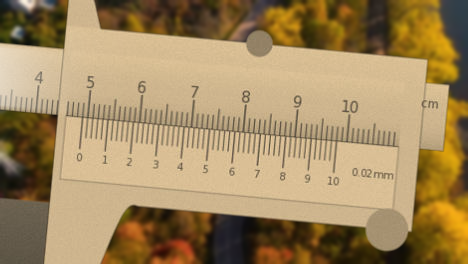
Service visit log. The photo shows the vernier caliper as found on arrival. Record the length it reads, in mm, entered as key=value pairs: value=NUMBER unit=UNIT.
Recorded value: value=49.0 unit=mm
